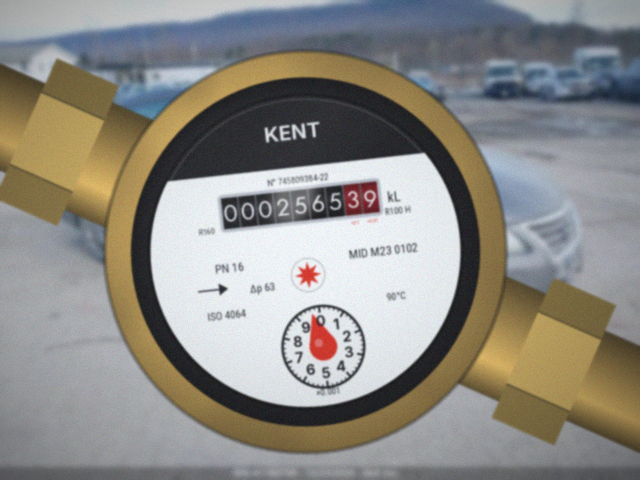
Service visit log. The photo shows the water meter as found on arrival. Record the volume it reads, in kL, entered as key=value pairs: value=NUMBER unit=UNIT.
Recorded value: value=2565.389 unit=kL
